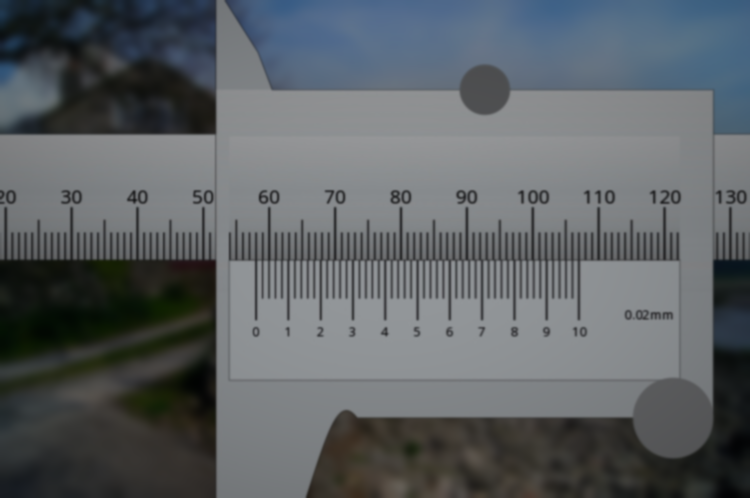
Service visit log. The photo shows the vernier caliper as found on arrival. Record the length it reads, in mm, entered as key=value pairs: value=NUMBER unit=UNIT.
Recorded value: value=58.0 unit=mm
